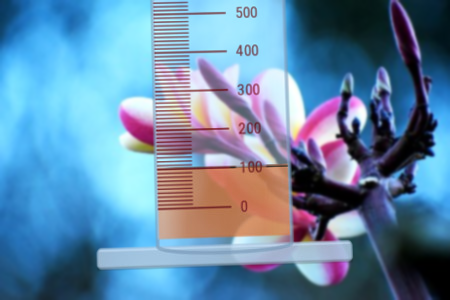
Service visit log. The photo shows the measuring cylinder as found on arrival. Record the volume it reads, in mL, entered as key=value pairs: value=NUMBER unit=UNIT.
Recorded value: value=100 unit=mL
